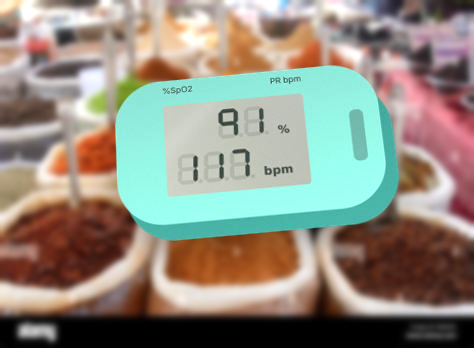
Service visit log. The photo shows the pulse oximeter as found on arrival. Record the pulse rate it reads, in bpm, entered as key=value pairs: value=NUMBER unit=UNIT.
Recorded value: value=117 unit=bpm
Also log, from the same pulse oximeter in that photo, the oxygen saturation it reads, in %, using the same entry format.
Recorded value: value=91 unit=%
